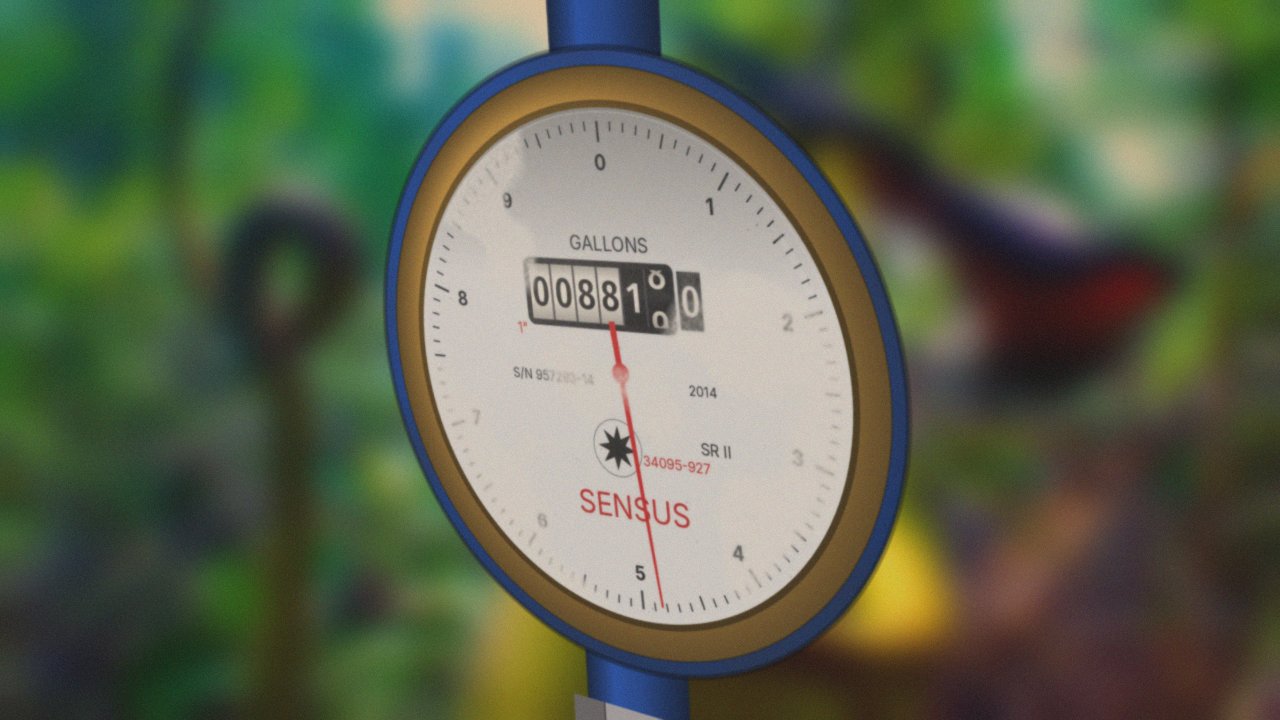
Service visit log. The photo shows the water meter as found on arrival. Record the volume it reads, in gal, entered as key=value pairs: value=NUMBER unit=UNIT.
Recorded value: value=88184.8 unit=gal
